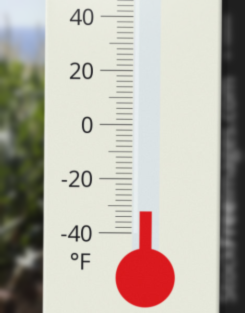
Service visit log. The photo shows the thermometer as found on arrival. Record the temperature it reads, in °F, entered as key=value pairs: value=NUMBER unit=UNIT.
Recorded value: value=-32 unit=°F
